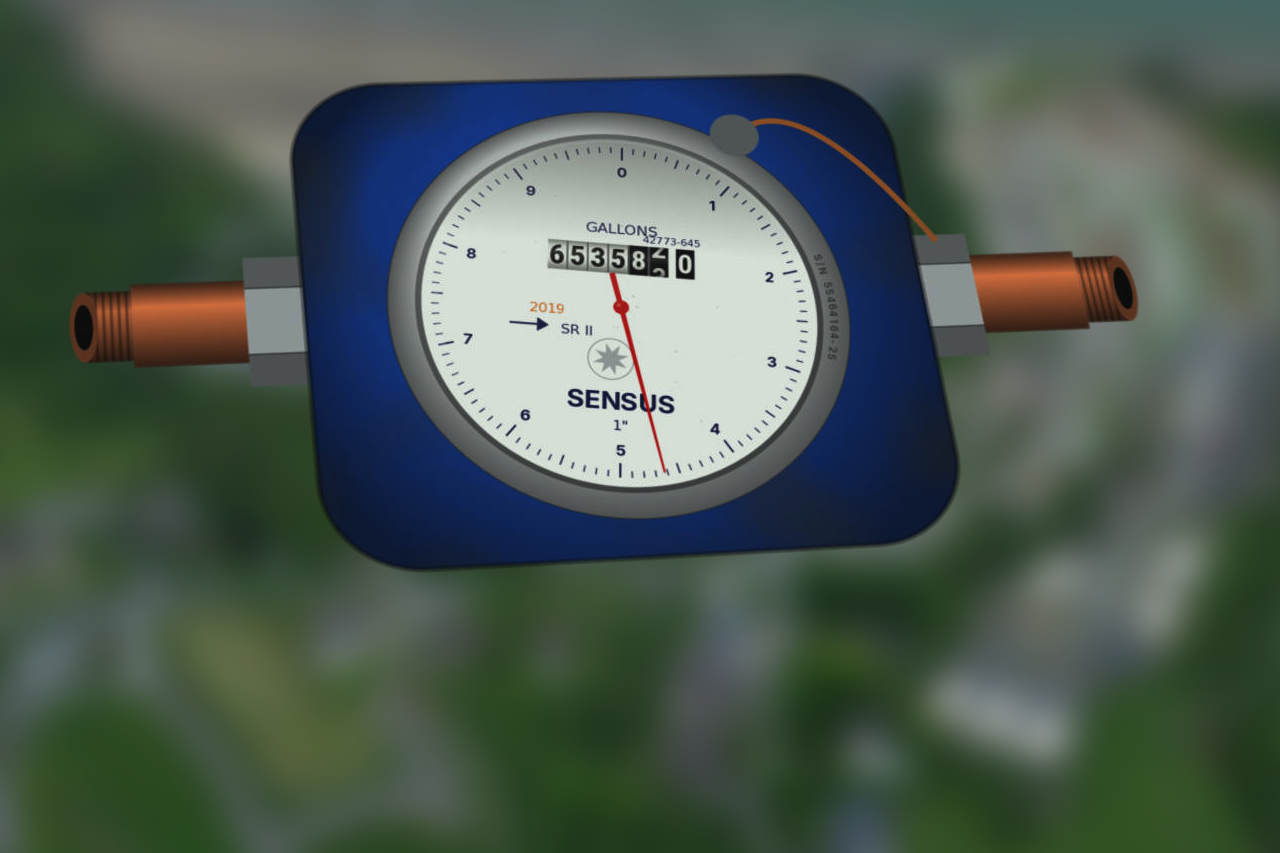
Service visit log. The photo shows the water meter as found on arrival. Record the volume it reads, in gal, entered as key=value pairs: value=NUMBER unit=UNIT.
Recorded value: value=6535824.6 unit=gal
